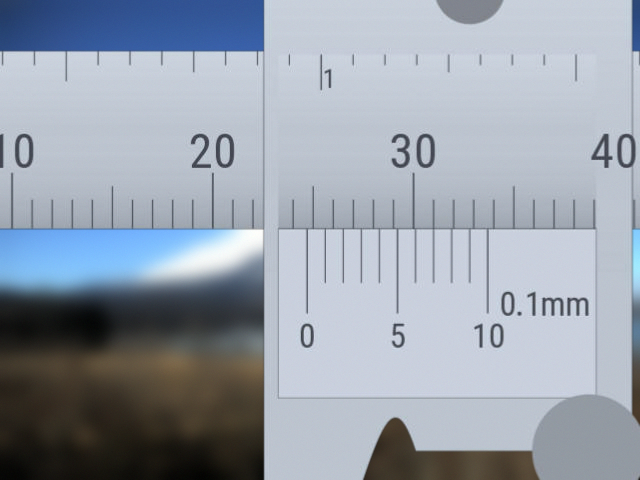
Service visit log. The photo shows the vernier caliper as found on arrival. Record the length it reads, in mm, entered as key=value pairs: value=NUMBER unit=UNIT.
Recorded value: value=24.7 unit=mm
